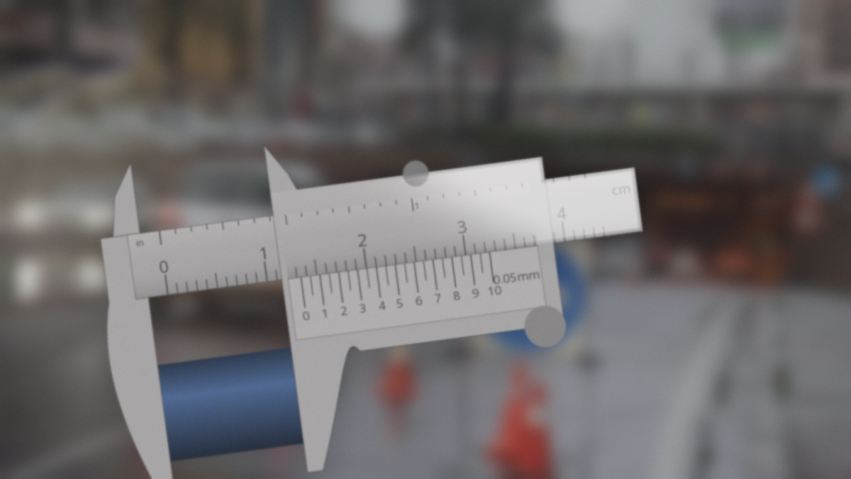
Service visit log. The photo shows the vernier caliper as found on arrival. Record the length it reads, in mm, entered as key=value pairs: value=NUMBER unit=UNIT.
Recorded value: value=13.4 unit=mm
